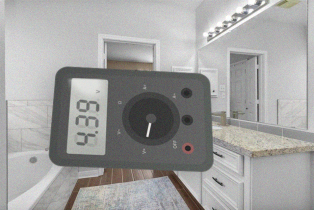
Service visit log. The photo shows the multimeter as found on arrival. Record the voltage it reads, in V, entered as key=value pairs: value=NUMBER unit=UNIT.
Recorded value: value=4.39 unit=V
